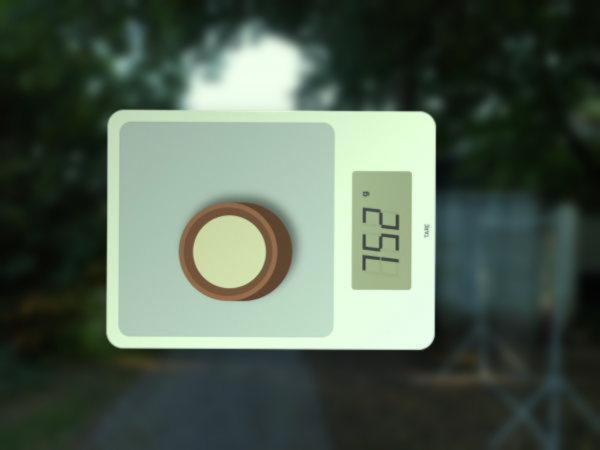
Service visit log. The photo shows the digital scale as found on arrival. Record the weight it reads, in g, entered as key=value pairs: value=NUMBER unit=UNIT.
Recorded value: value=752 unit=g
